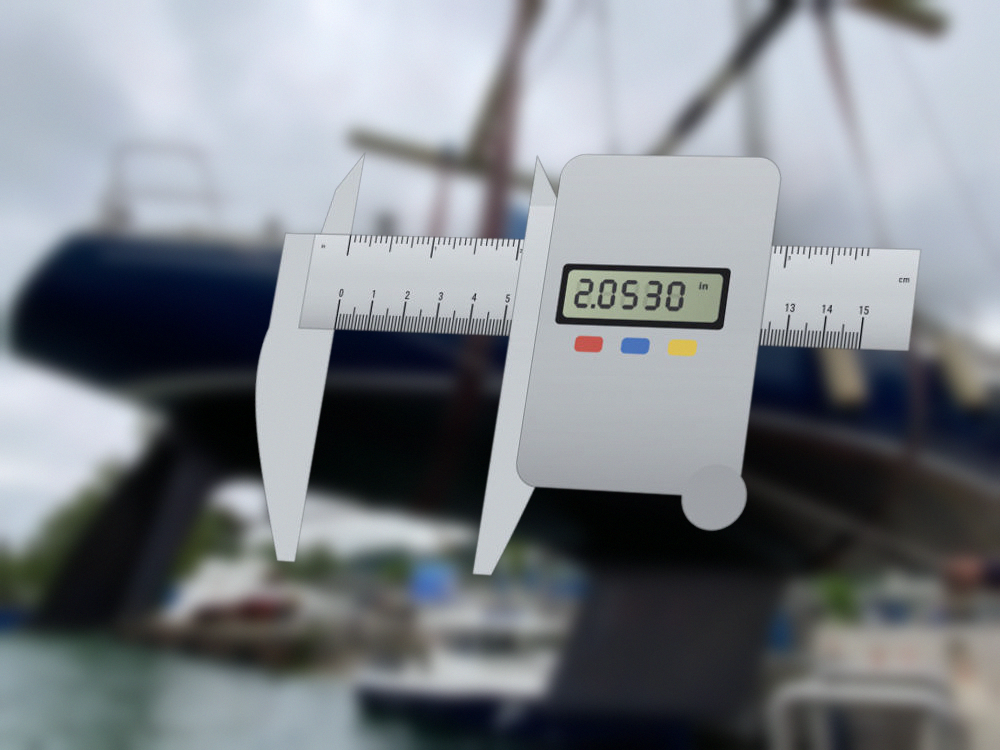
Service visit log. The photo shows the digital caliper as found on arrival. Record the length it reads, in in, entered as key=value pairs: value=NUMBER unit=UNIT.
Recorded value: value=2.0530 unit=in
